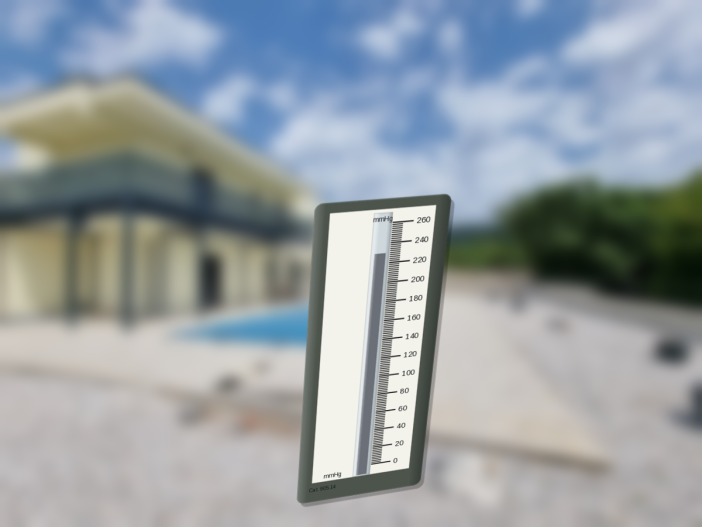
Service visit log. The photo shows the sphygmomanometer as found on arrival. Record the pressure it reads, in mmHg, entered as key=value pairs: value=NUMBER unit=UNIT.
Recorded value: value=230 unit=mmHg
